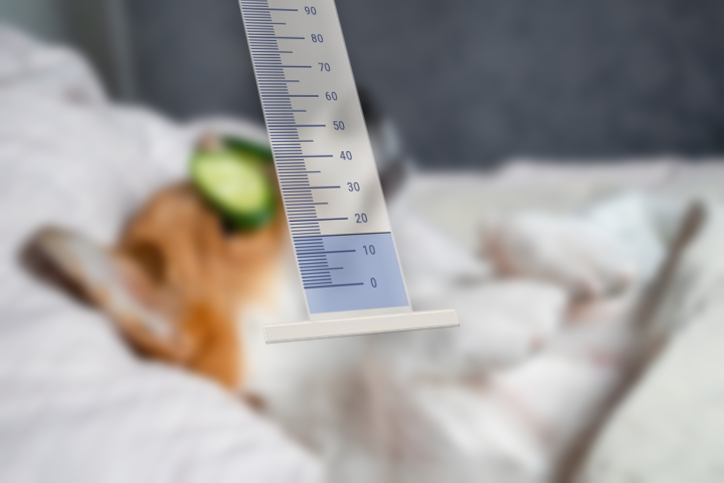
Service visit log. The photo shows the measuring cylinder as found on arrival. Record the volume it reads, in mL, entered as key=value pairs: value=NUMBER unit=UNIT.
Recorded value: value=15 unit=mL
